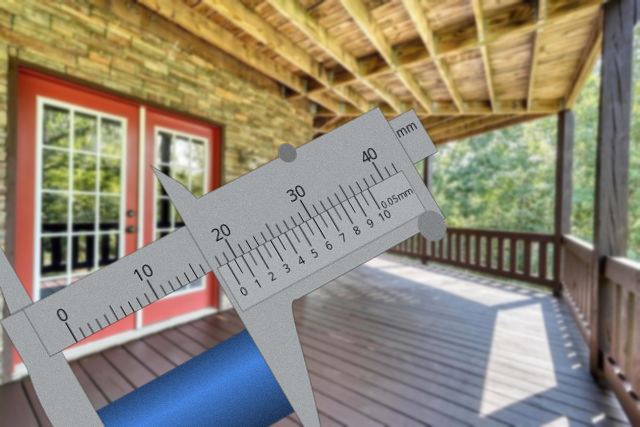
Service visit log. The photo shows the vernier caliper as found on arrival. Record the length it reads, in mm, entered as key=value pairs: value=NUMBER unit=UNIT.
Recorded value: value=18.8 unit=mm
